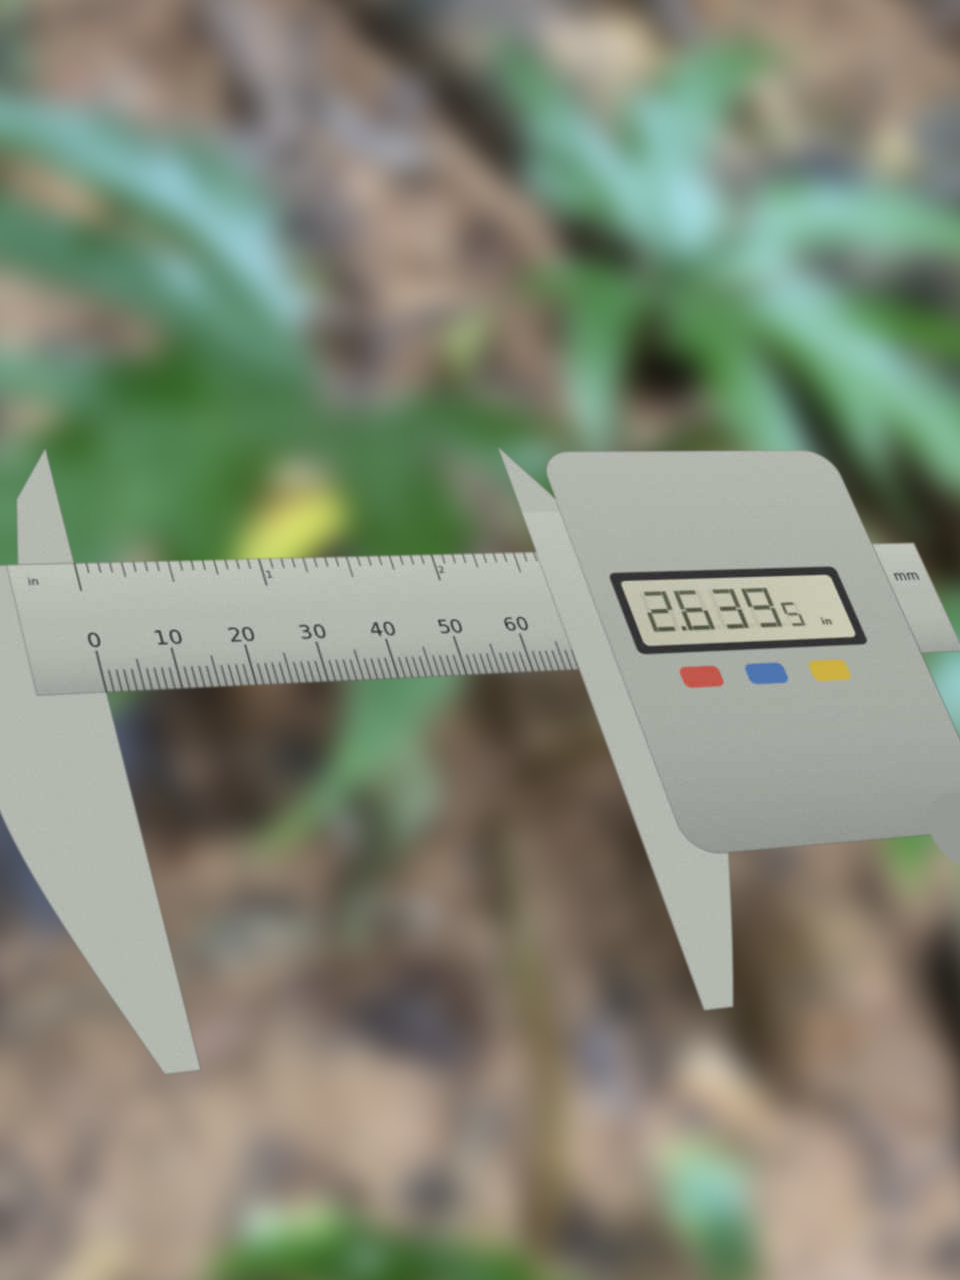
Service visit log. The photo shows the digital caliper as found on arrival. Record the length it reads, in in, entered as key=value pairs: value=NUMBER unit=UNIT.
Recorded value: value=2.6395 unit=in
